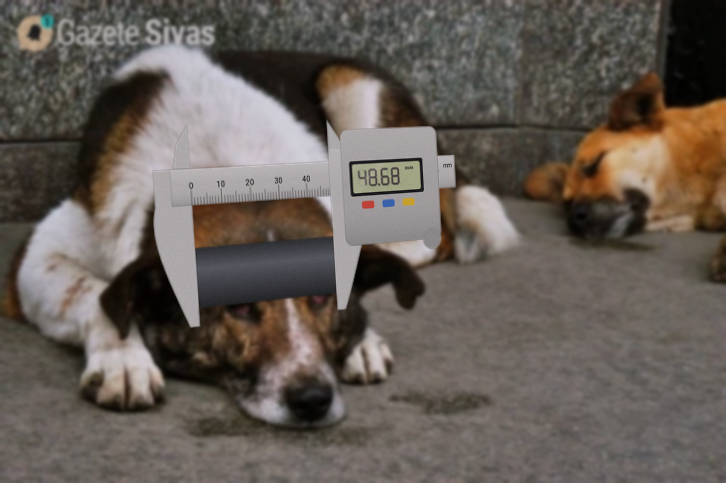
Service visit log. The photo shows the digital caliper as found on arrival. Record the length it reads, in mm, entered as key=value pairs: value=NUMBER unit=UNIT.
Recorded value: value=48.68 unit=mm
